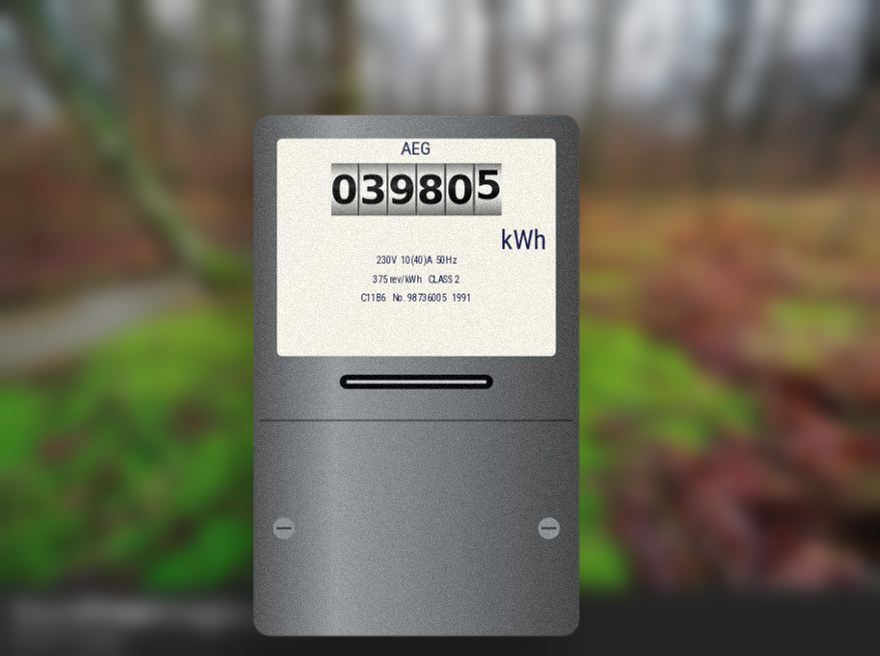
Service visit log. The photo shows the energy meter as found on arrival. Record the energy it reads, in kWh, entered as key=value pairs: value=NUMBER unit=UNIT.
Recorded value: value=39805 unit=kWh
